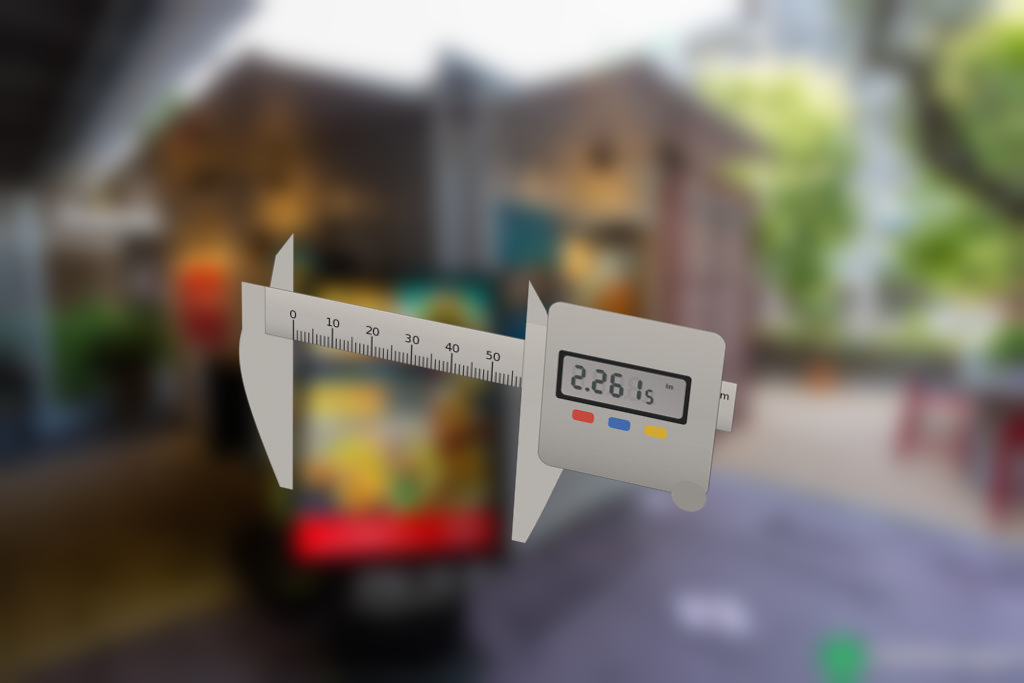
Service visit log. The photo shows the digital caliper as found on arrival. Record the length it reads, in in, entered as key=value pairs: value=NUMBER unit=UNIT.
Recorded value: value=2.2615 unit=in
